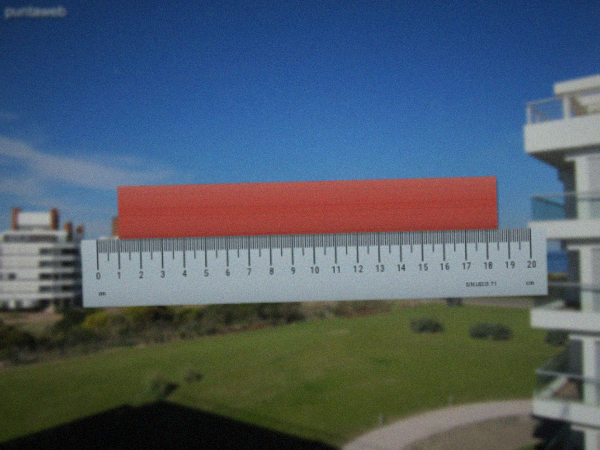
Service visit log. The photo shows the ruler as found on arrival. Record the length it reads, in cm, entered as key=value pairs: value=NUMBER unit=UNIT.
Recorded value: value=17.5 unit=cm
